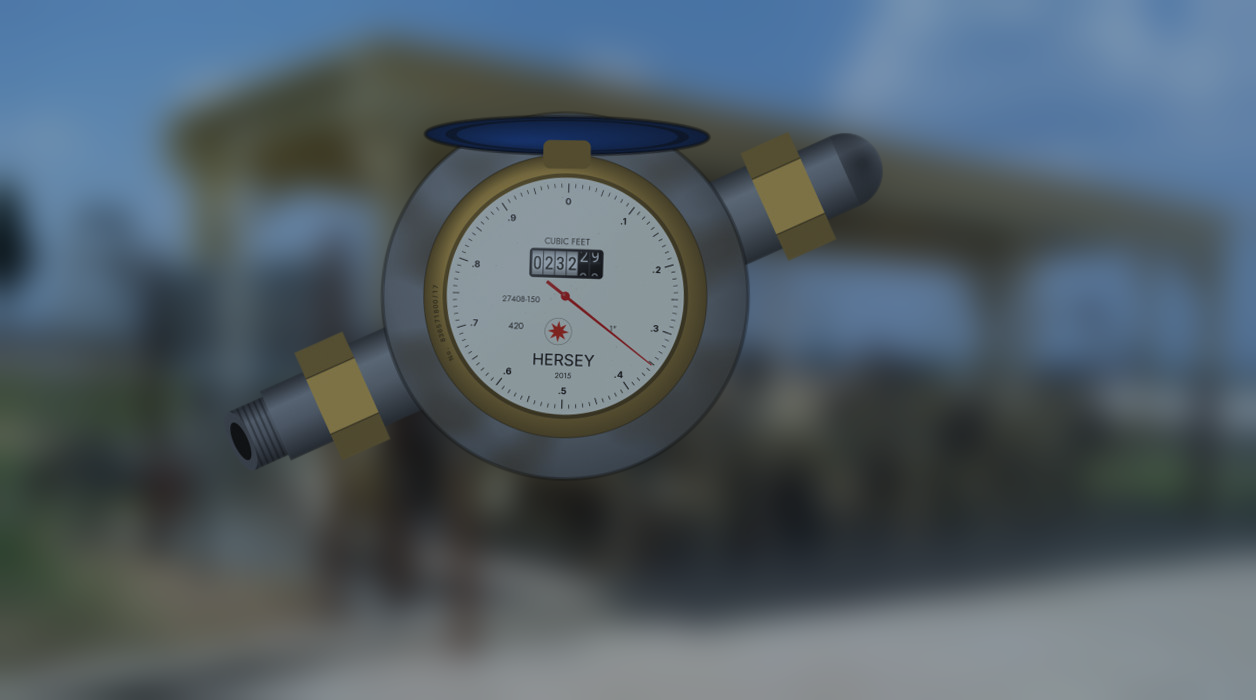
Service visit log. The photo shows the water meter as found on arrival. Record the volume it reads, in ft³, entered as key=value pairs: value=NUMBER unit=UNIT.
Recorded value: value=23229.35 unit=ft³
